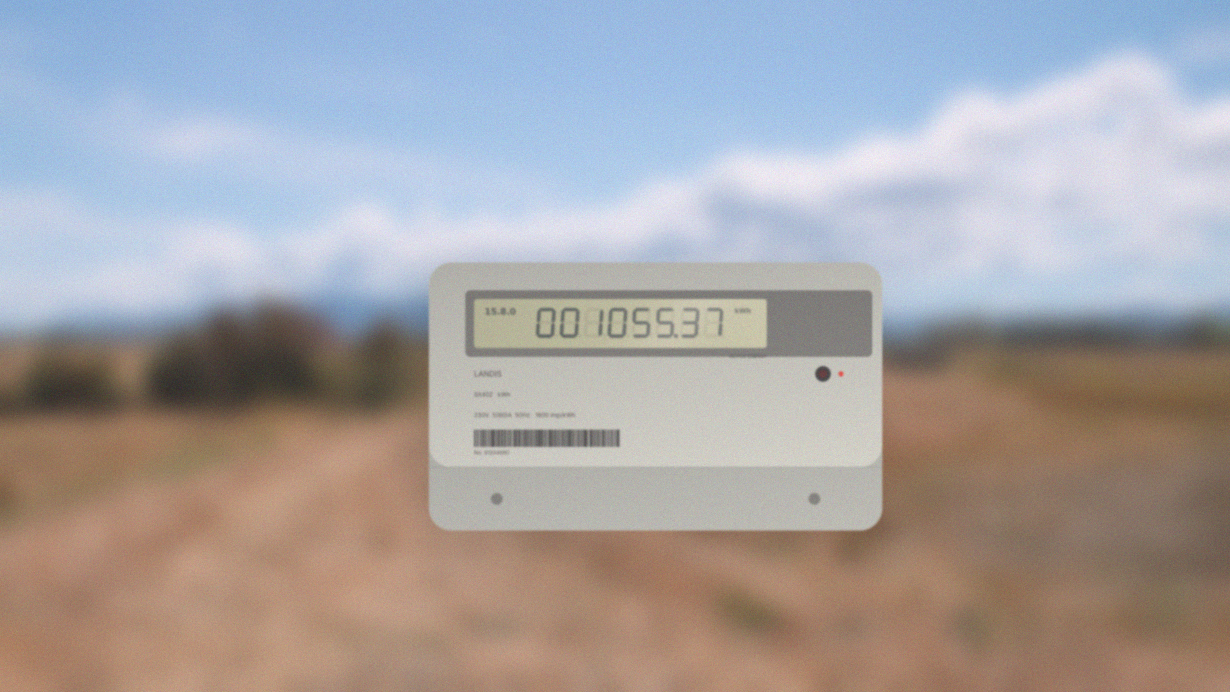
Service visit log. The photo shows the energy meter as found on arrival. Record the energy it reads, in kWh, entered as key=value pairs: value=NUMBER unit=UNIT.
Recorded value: value=1055.37 unit=kWh
